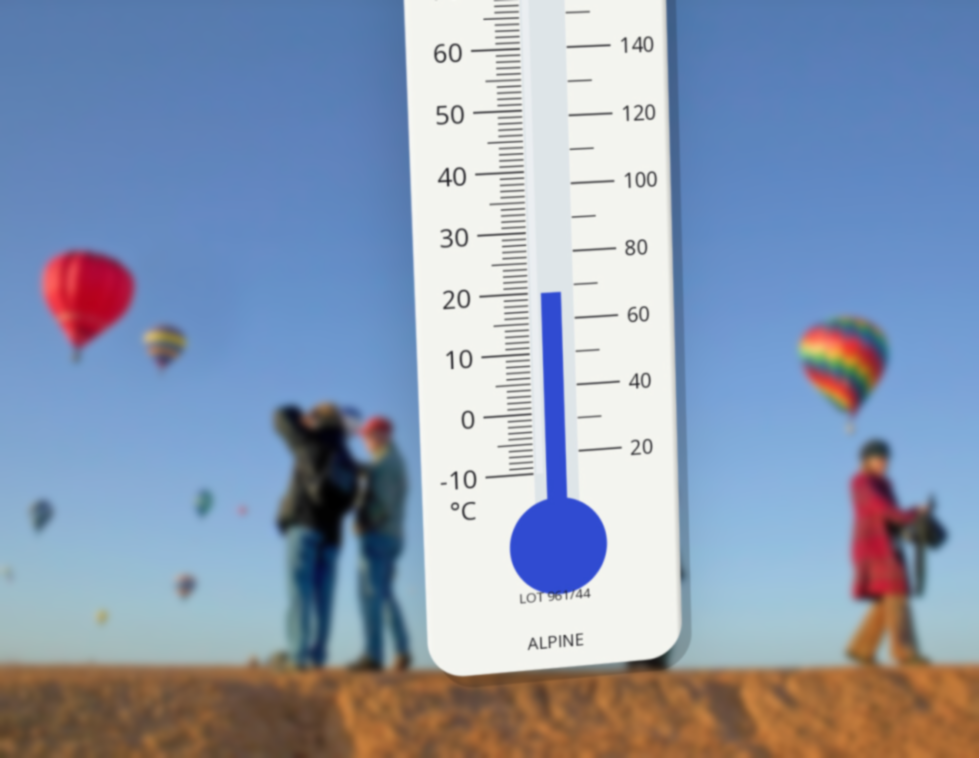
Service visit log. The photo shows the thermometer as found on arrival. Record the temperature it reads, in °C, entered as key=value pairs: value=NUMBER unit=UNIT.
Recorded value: value=20 unit=°C
